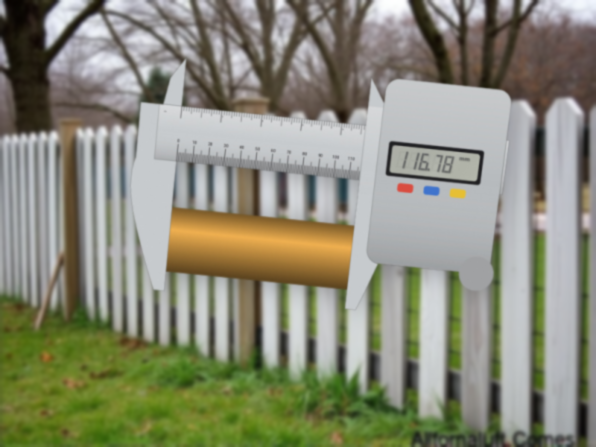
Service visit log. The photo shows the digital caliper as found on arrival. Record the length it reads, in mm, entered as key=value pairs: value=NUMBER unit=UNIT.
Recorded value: value=116.78 unit=mm
